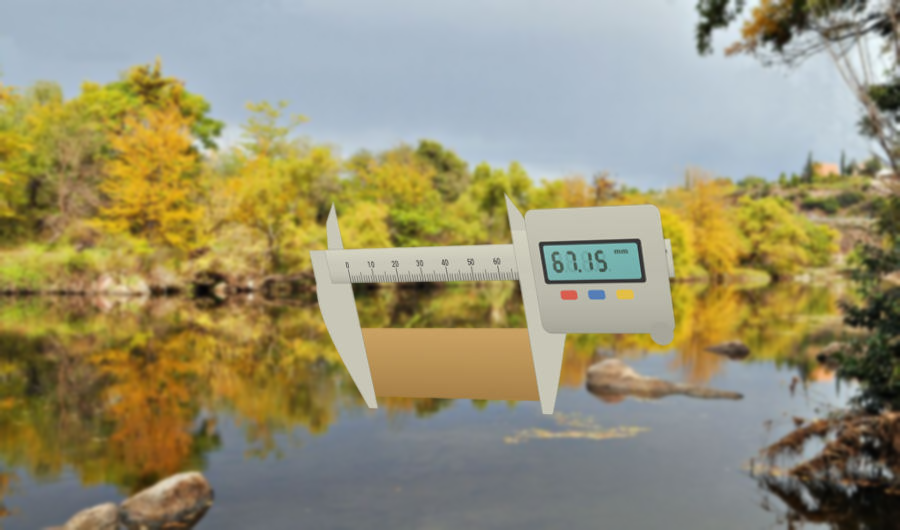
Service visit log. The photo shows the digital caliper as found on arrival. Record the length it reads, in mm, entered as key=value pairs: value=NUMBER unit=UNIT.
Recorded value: value=67.15 unit=mm
